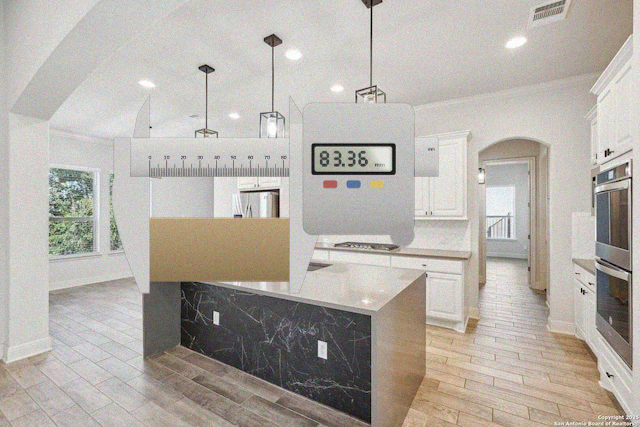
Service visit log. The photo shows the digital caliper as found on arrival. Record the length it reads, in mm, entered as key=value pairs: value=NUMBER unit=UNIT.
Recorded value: value=83.36 unit=mm
